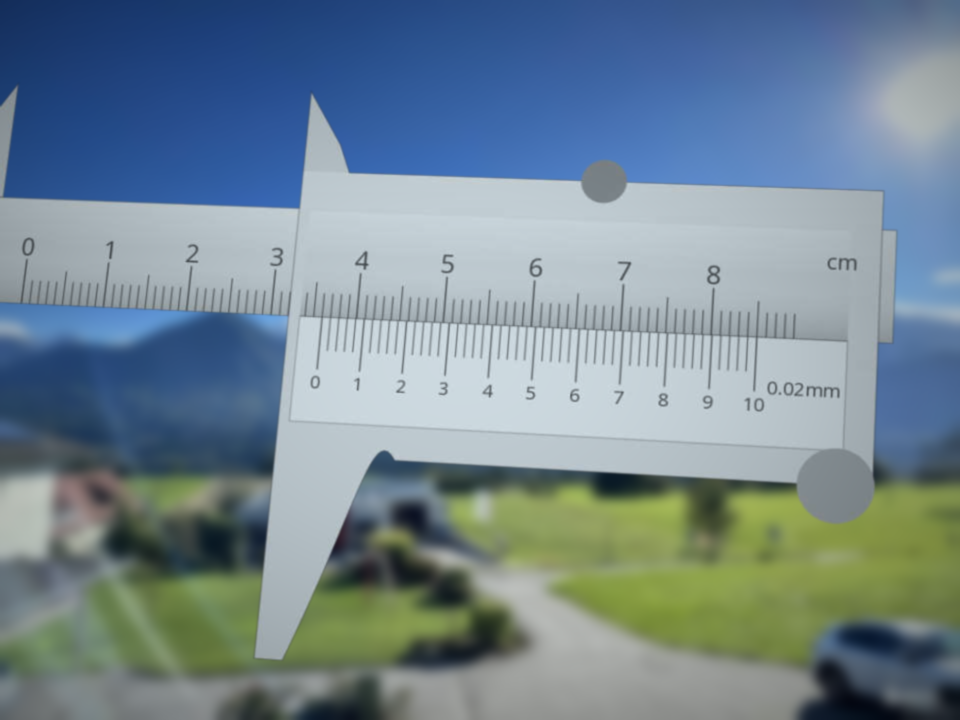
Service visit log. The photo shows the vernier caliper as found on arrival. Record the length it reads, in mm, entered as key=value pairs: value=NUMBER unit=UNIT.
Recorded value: value=36.0 unit=mm
